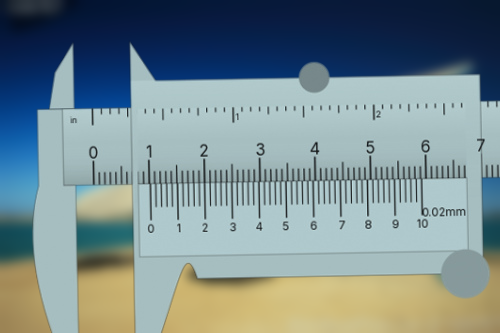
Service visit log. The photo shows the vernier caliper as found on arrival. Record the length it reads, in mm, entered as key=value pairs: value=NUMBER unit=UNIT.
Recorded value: value=10.2 unit=mm
